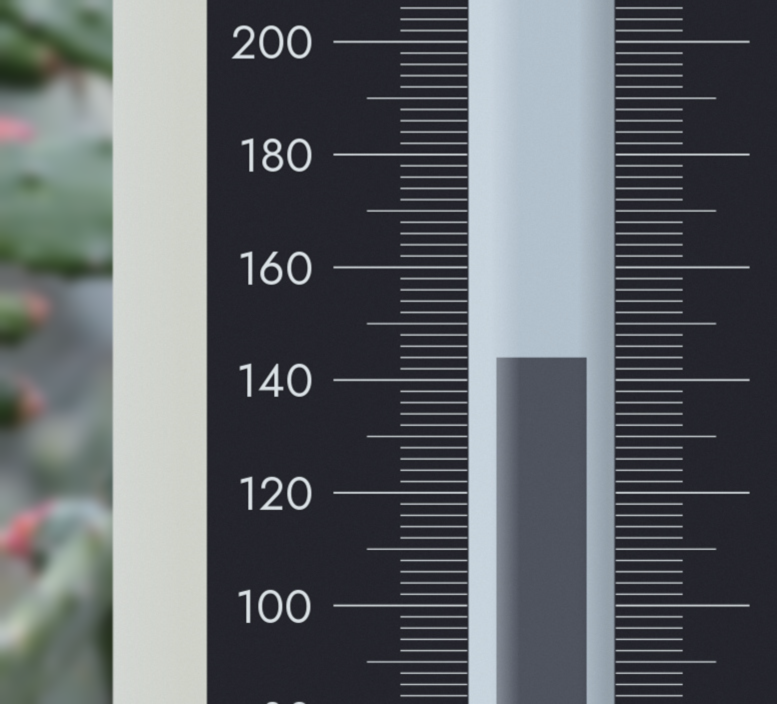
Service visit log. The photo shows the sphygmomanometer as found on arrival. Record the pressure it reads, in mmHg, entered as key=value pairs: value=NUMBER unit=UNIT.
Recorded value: value=144 unit=mmHg
